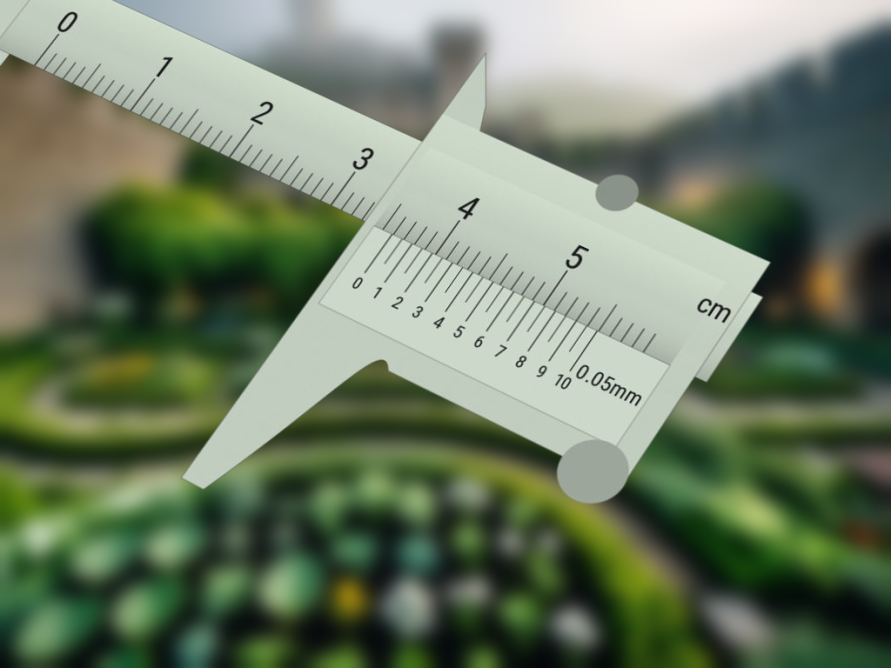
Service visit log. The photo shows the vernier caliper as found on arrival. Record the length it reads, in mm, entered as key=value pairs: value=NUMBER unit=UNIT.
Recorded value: value=35.9 unit=mm
